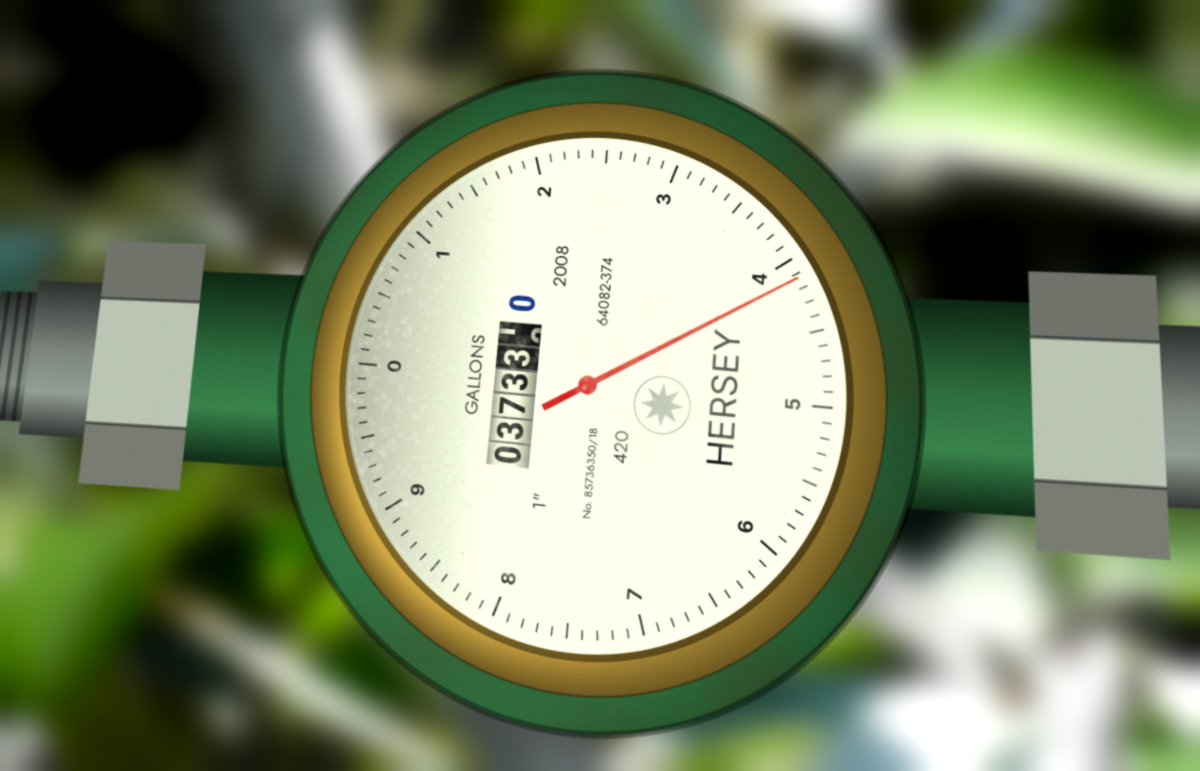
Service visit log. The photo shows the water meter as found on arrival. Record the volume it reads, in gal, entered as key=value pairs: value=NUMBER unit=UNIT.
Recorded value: value=373314.1 unit=gal
